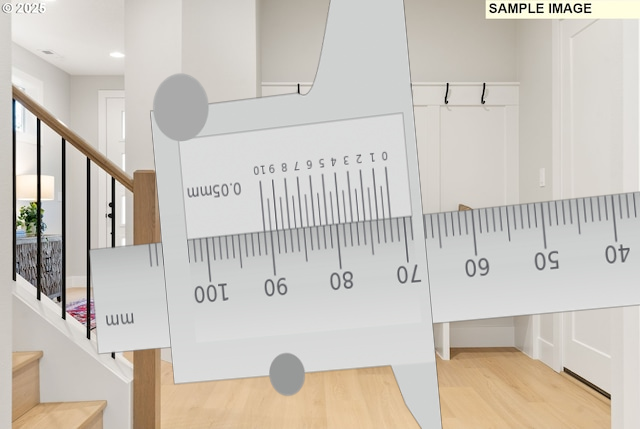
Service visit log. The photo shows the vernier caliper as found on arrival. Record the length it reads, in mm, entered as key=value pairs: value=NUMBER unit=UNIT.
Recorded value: value=72.0 unit=mm
